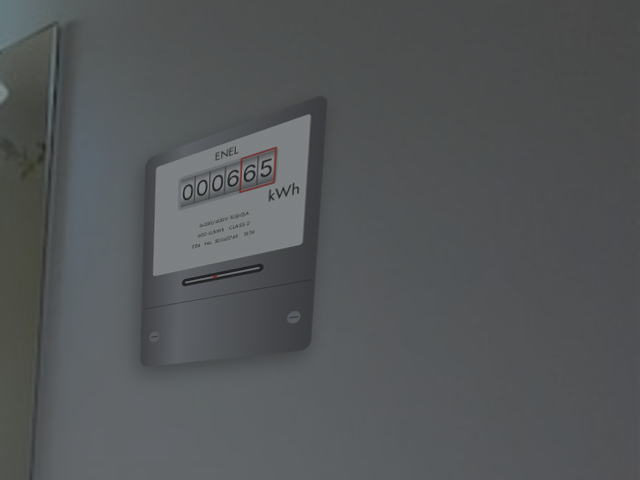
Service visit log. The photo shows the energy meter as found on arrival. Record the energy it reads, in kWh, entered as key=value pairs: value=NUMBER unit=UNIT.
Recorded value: value=6.65 unit=kWh
